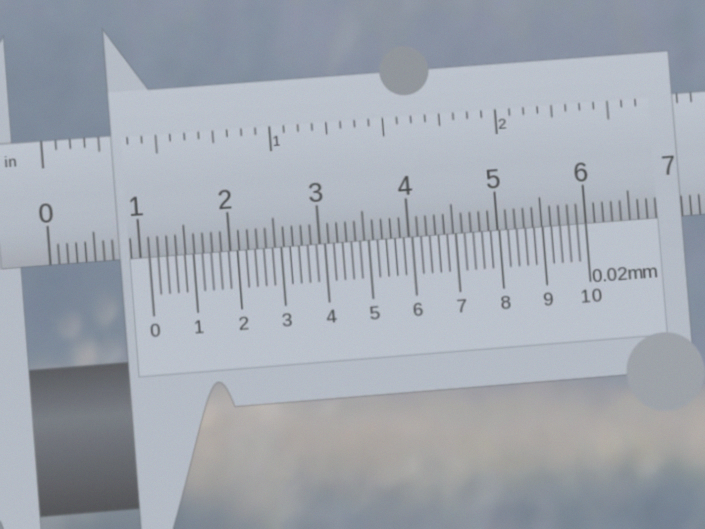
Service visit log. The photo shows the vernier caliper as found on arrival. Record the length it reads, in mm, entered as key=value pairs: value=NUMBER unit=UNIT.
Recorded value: value=11.0 unit=mm
